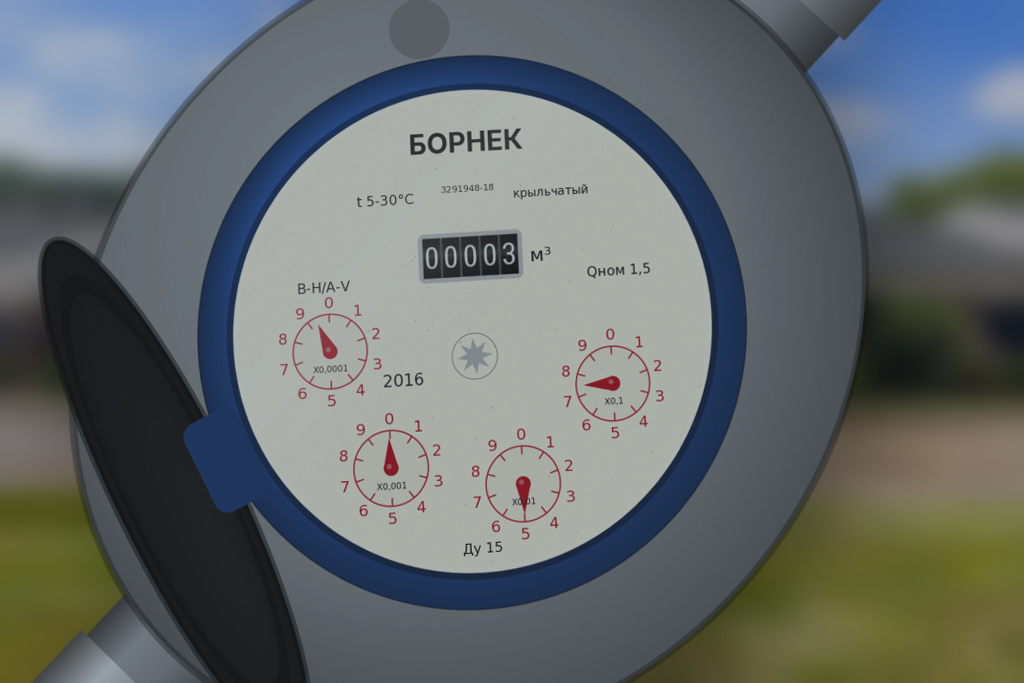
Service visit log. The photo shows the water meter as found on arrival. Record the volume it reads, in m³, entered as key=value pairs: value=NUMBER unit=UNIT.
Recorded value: value=3.7499 unit=m³
